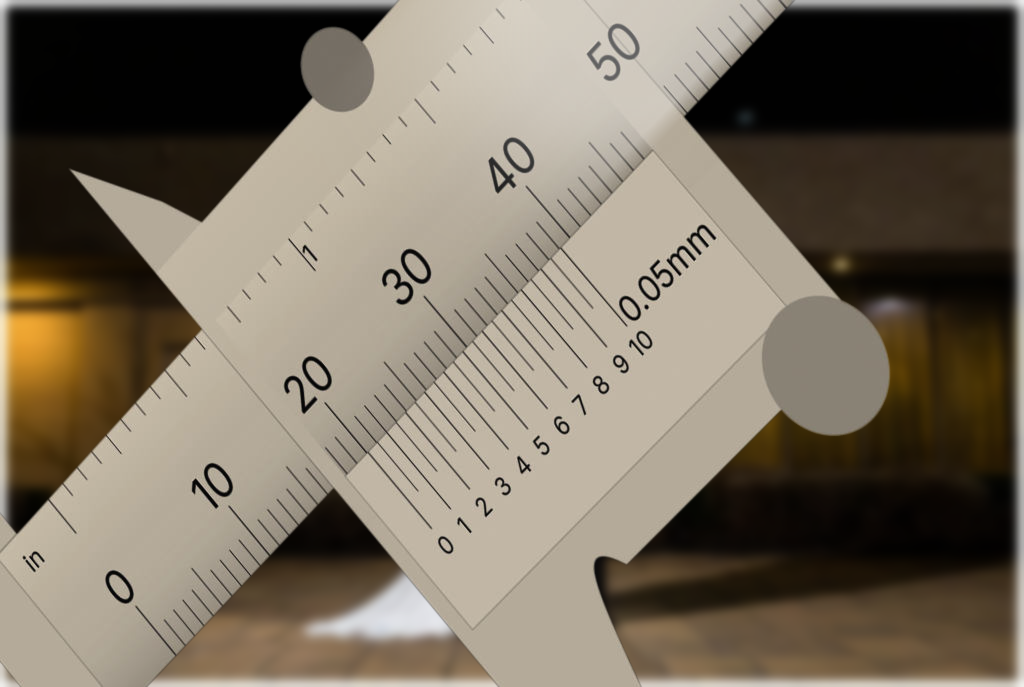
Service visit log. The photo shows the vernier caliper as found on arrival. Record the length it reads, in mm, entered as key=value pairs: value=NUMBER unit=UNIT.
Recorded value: value=20.1 unit=mm
